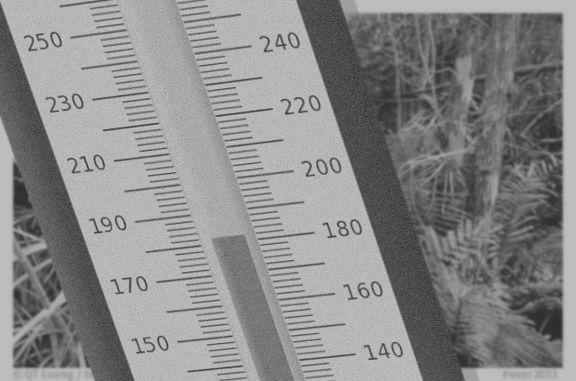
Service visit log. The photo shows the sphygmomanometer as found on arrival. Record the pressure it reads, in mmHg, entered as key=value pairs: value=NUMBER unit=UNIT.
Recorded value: value=182 unit=mmHg
